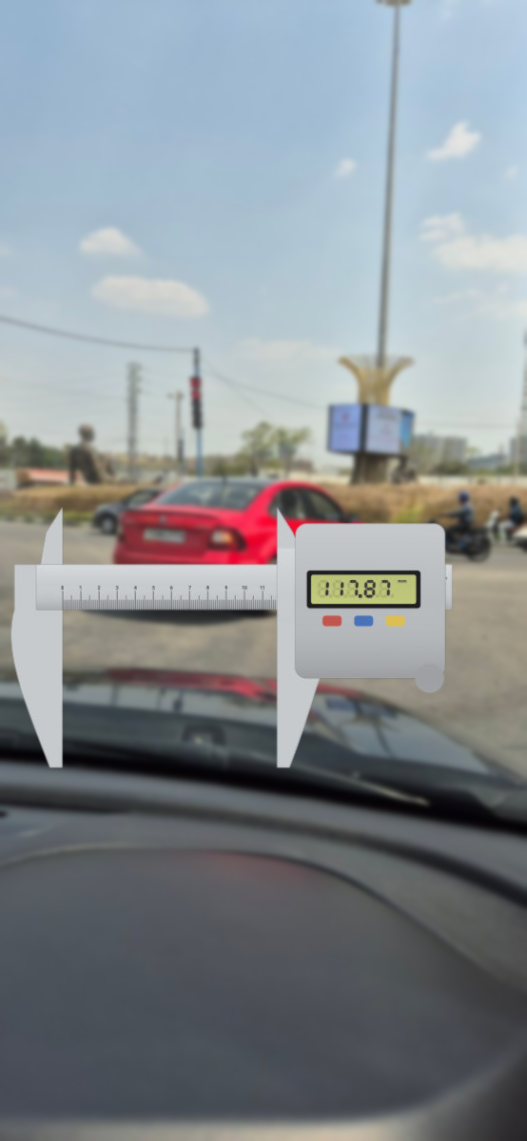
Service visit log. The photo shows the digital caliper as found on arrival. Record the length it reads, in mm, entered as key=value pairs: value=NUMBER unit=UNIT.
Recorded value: value=117.87 unit=mm
